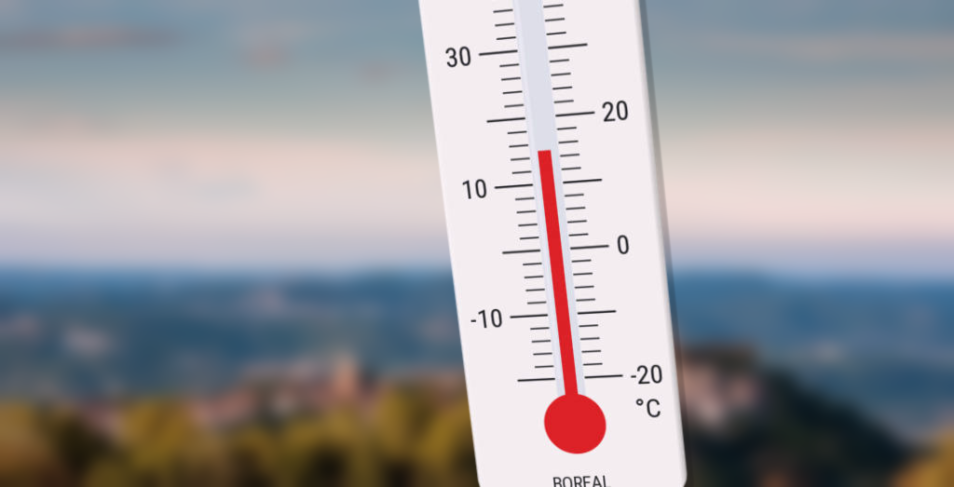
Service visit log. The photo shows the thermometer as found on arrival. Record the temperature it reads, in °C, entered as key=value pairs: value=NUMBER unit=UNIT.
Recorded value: value=15 unit=°C
